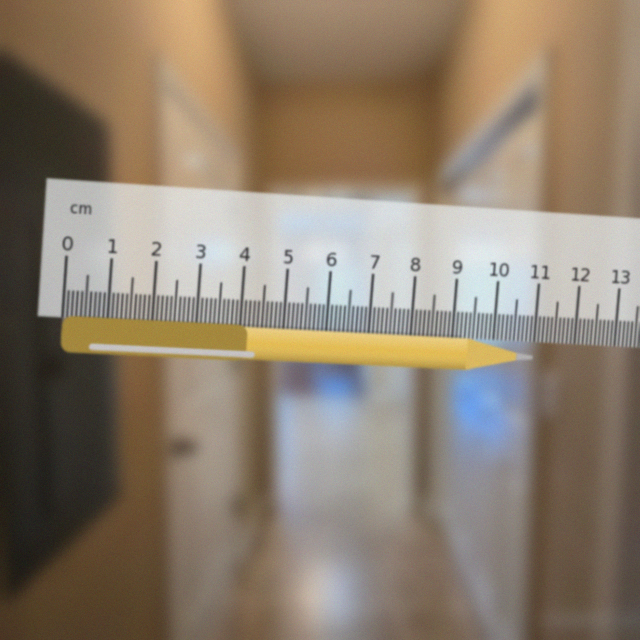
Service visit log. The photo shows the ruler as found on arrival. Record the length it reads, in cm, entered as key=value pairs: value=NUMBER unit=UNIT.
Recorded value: value=11 unit=cm
